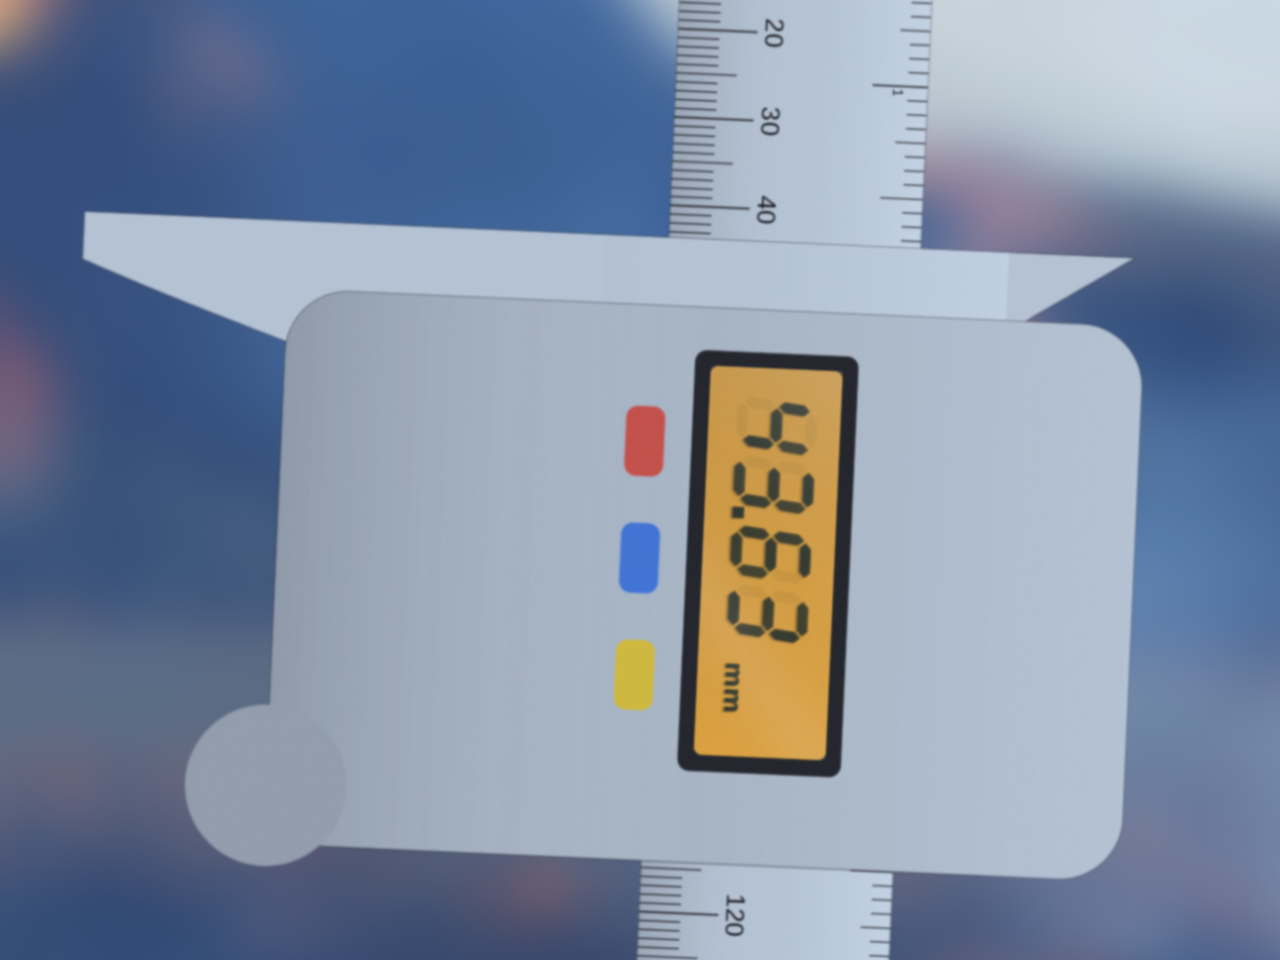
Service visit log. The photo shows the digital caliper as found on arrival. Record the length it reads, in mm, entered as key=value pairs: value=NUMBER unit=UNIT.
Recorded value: value=43.63 unit=mm
